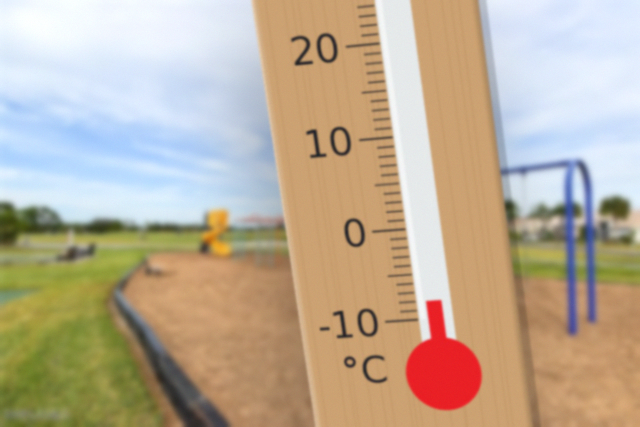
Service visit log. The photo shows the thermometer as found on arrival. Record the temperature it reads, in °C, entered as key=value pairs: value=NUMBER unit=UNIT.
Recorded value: value=-8 unit=°C
